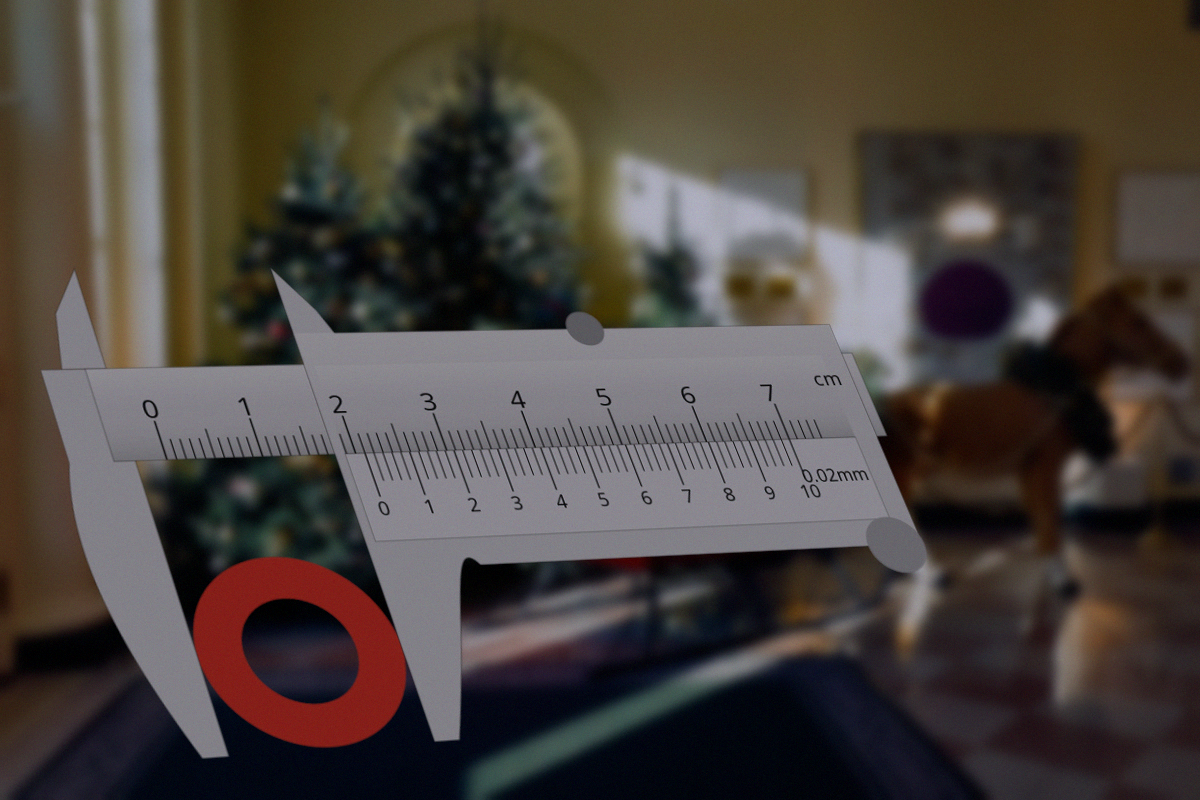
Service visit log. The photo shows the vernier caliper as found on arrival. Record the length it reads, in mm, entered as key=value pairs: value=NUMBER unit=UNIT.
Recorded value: value=21.0 unit=mm
